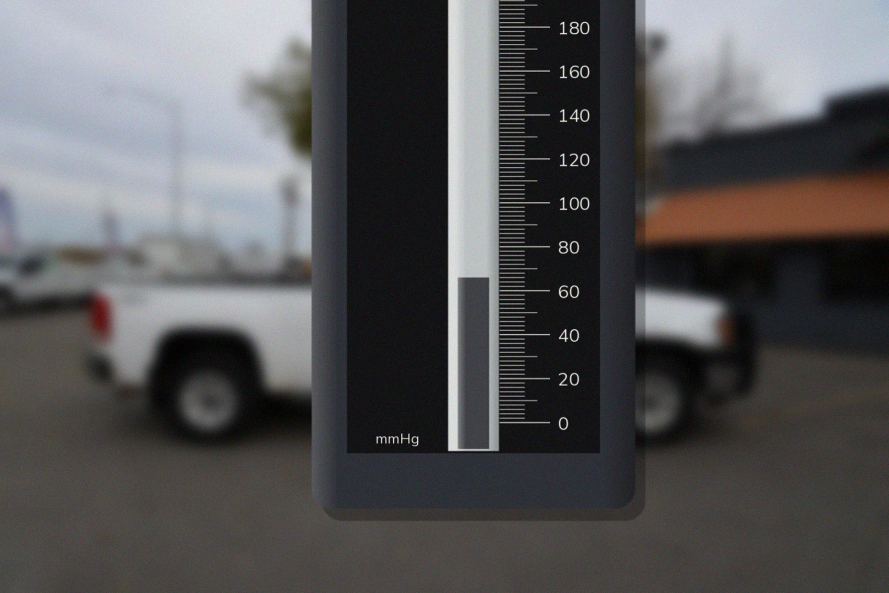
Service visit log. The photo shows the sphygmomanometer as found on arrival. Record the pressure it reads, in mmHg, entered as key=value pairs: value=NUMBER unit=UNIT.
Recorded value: value=66 unit=mmHg
